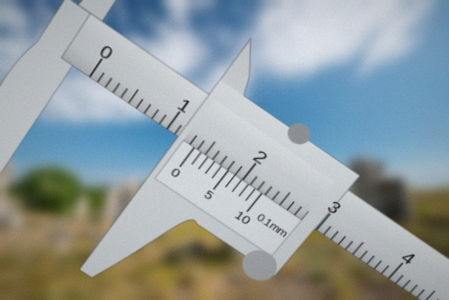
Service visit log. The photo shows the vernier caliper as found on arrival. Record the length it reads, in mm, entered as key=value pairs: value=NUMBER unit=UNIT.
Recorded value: value=13.6 unit=mm
